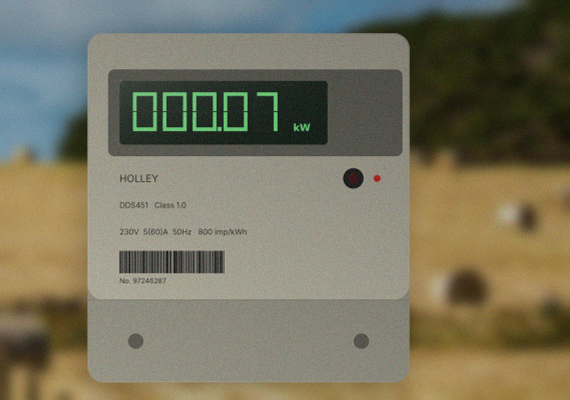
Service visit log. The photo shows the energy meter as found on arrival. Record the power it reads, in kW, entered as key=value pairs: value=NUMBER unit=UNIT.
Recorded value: value=0.07 unit=kW
